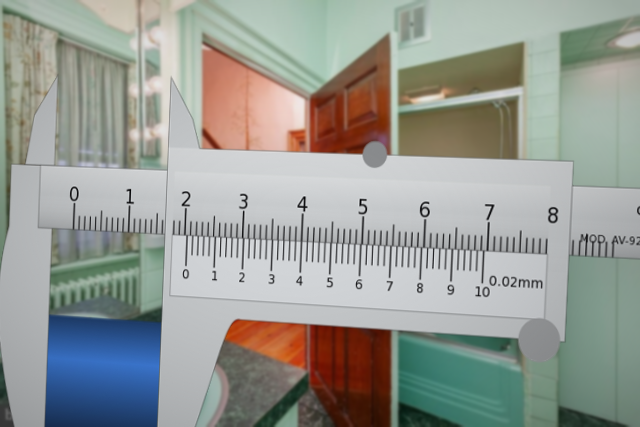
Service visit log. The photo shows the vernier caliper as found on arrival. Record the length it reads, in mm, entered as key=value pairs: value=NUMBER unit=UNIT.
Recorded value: value=20.4 unit=mm
